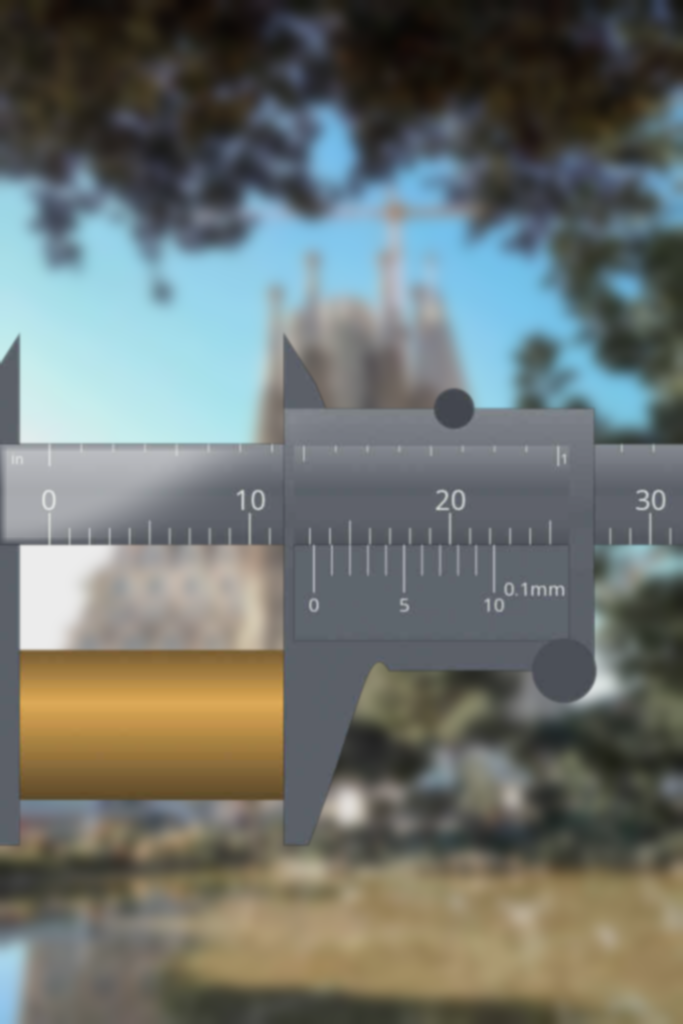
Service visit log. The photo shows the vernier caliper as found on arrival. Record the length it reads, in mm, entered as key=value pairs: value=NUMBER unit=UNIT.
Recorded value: value=13.2 unit=mm
